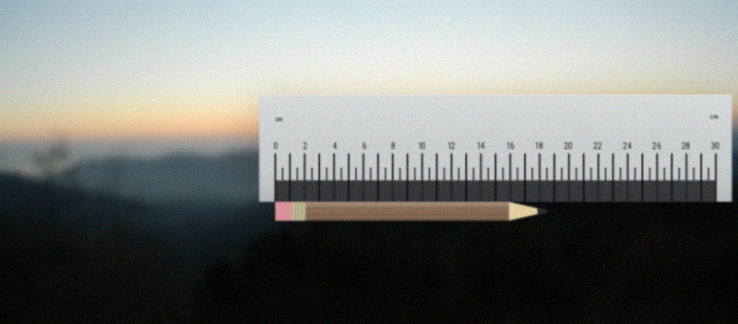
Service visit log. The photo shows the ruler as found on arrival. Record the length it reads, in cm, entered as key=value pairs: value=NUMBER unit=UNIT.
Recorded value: value=18.5 unit=cm
